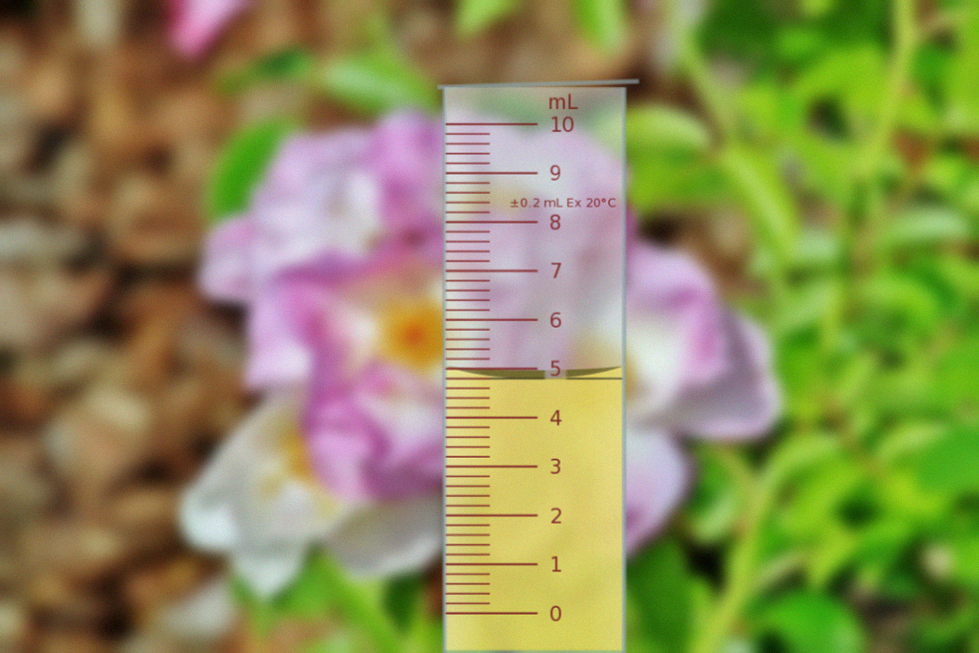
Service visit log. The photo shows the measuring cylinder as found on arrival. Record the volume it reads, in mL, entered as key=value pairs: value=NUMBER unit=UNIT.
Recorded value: value=4.8 unit=mL
